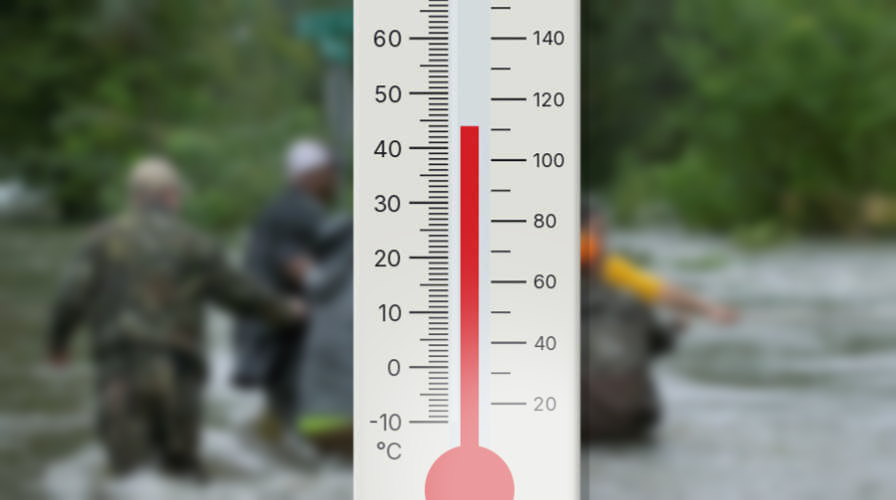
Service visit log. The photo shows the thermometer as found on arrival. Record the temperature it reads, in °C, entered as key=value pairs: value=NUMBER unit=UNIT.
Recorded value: value=44 unit=°C
